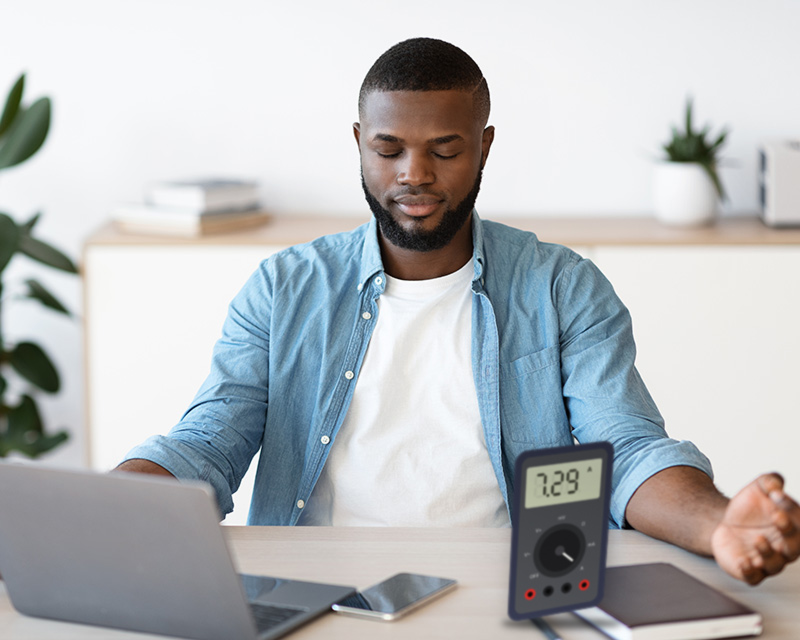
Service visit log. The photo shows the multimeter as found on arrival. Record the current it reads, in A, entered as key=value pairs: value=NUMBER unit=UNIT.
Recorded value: value=7.29 unit=A
